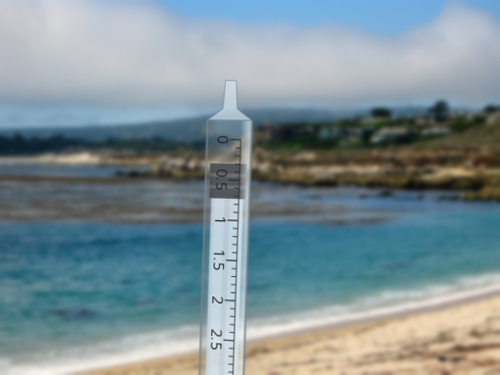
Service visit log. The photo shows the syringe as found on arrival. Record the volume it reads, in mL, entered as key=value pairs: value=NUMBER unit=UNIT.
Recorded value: value=0.3 unit=mL
